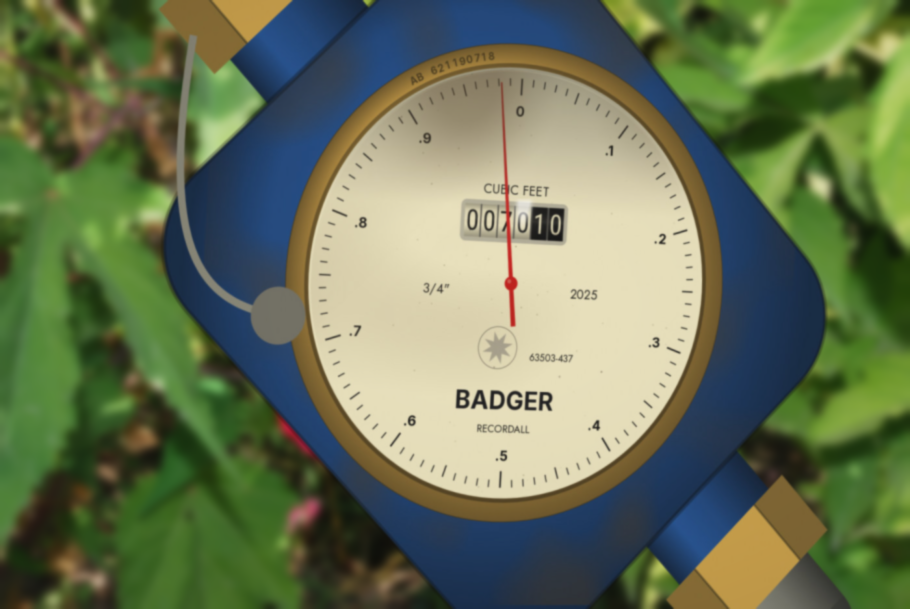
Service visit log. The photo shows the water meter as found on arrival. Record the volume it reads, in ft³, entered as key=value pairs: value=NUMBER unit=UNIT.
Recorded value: value=7009.98 unit=ft³
